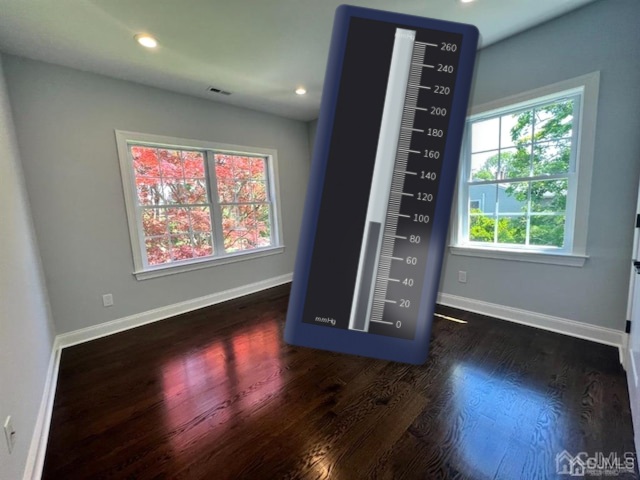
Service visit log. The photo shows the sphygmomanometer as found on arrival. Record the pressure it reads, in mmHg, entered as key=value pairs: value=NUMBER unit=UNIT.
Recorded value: value=90 unit=mmHg
